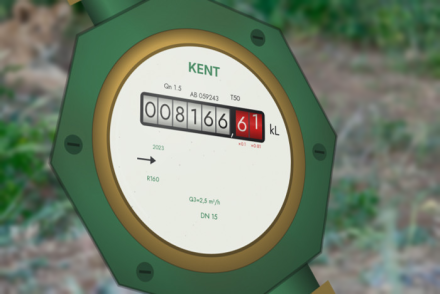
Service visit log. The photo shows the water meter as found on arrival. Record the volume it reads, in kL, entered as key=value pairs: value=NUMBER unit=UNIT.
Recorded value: value=8166.61 unit=kL
